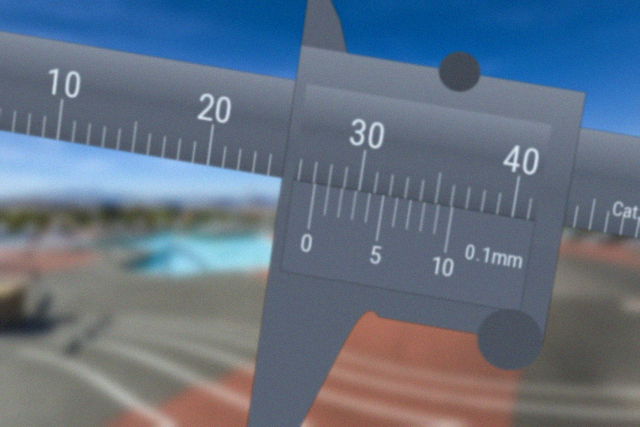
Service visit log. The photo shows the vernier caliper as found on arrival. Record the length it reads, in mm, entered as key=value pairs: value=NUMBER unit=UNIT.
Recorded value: value=27.1 unit=mm
